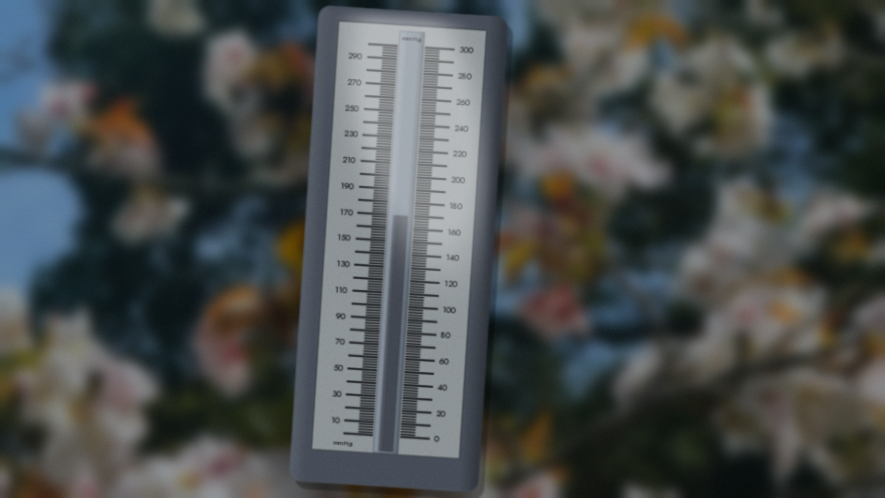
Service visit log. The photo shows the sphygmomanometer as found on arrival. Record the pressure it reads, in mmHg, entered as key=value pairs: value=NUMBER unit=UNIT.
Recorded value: value=170 unit=mmHg
